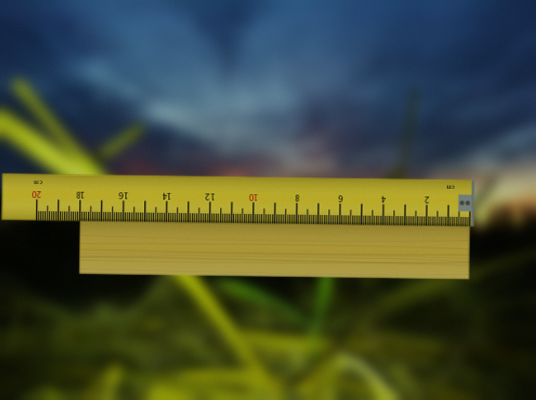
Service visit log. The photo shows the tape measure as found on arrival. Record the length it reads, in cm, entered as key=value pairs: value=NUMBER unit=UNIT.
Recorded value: value=18 unit=cm
